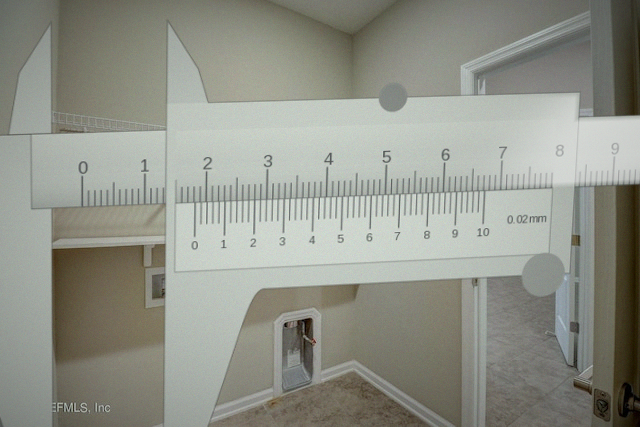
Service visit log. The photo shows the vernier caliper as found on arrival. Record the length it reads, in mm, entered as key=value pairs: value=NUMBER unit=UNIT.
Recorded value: value=18.2 unit=mm
